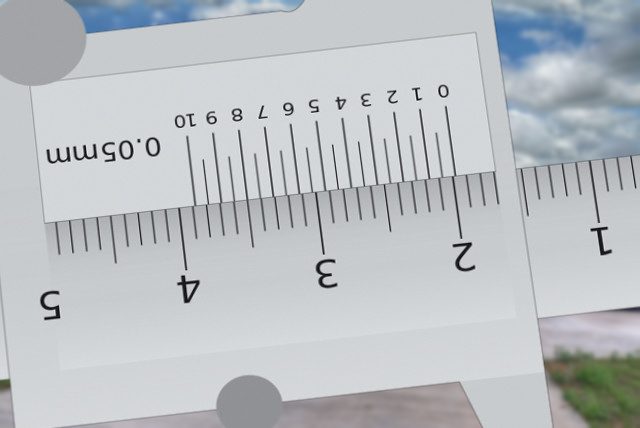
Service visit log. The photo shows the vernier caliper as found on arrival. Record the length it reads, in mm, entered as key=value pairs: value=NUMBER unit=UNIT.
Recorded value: value=19.8 unit=mm
